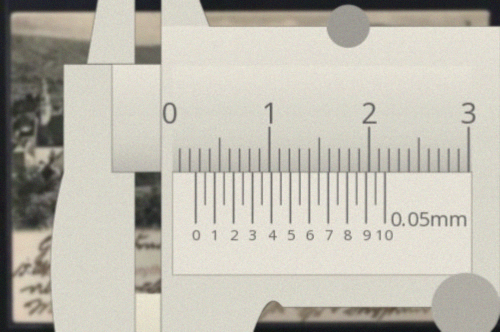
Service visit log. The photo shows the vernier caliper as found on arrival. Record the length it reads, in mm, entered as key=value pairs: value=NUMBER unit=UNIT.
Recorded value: value=2.6 unit=mm
